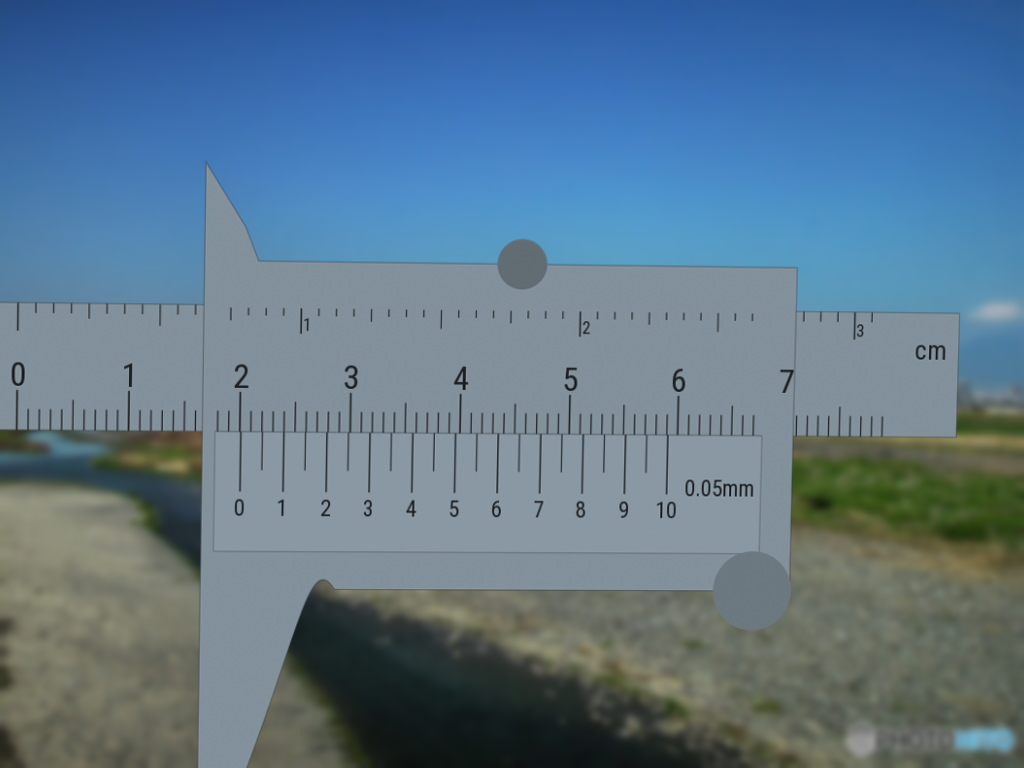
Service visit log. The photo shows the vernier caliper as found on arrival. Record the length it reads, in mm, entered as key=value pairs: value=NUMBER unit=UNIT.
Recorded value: value=20.1 unit=mm
